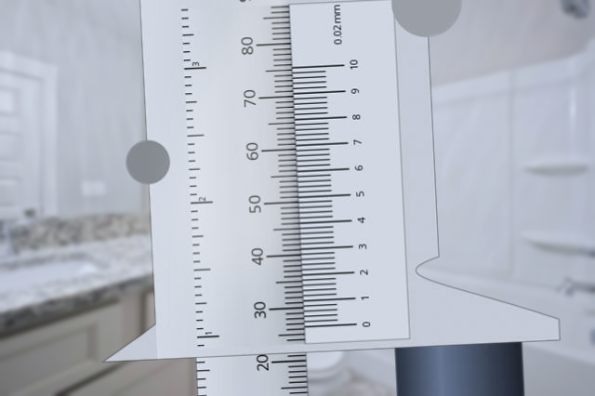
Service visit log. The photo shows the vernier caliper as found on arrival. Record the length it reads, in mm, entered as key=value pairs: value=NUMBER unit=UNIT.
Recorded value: value=26.4 unit=mm
